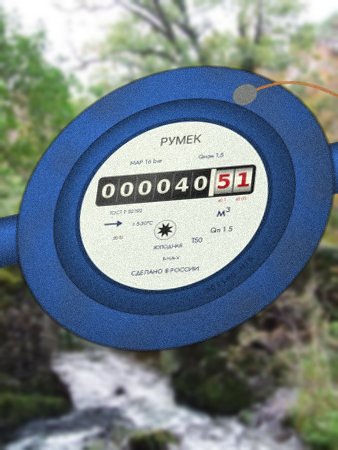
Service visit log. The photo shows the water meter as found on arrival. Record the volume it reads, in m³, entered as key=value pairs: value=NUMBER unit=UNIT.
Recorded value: value=40.51 unit=m³
